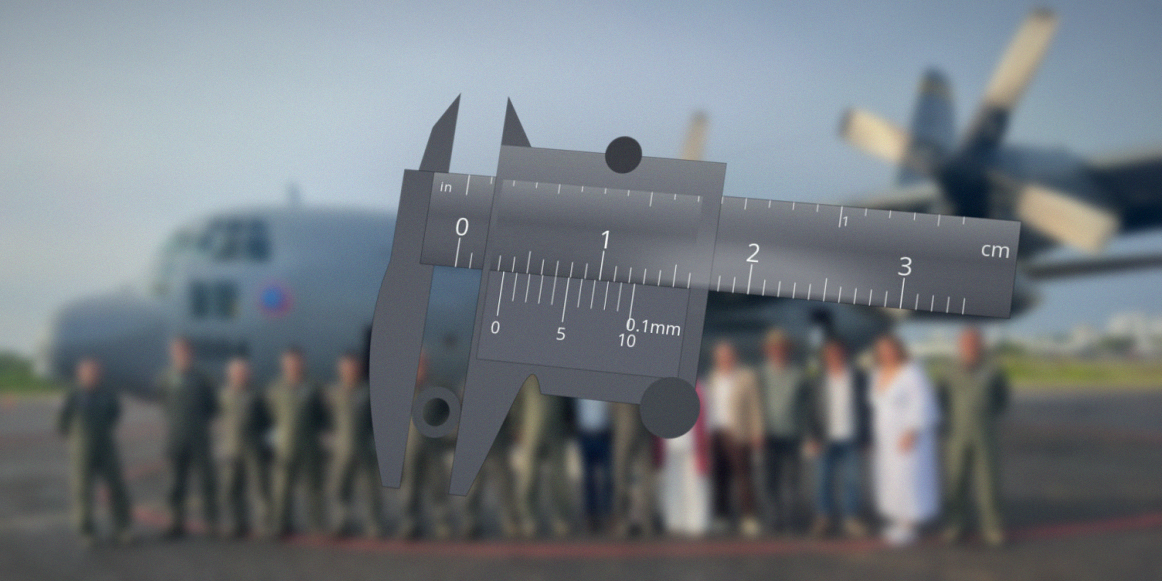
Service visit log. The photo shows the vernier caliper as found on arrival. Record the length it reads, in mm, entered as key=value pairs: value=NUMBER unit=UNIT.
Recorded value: value=3.4 unit=mm
